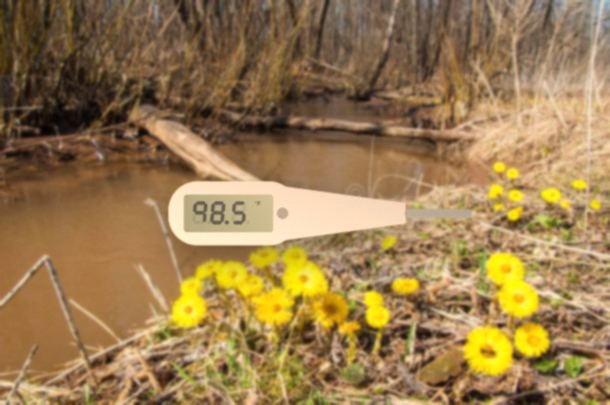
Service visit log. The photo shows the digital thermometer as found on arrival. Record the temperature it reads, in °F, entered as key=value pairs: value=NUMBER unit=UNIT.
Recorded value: value=98.5 unit=°F
